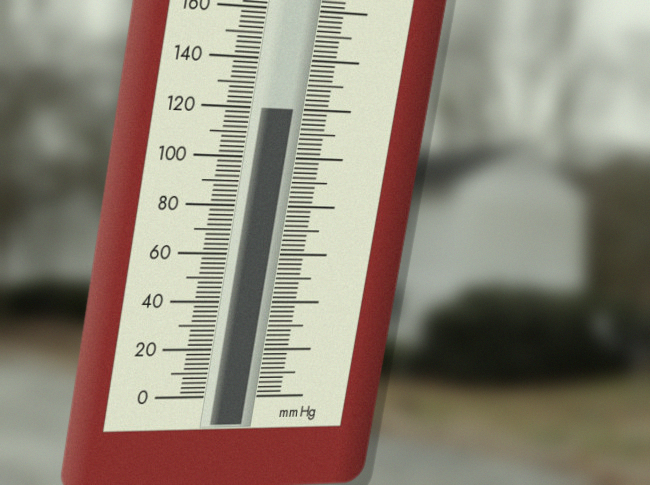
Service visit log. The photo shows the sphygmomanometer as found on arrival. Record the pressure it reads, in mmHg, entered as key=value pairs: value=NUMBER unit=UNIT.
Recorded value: value=120 unit=mmHg
